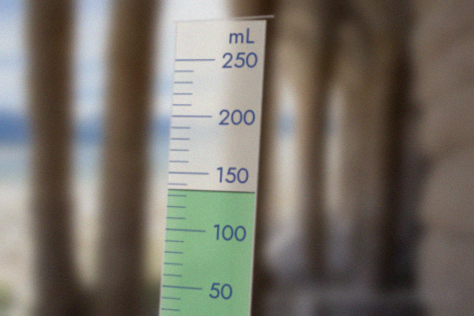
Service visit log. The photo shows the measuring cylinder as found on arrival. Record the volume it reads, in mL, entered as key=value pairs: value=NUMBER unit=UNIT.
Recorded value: value=135 unit=mL
